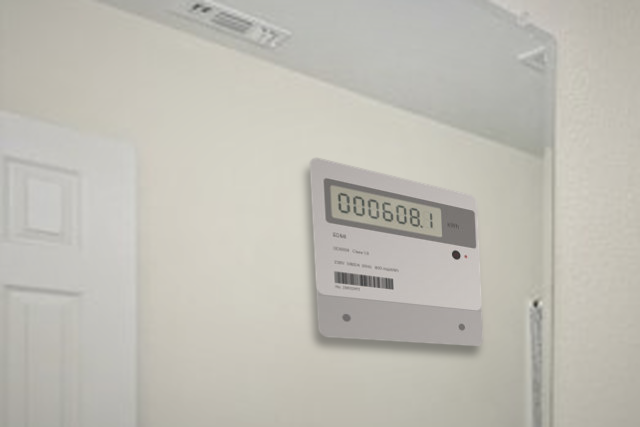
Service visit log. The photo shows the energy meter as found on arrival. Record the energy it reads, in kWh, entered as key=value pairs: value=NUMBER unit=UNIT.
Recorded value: value=608.1 unit=kWh
